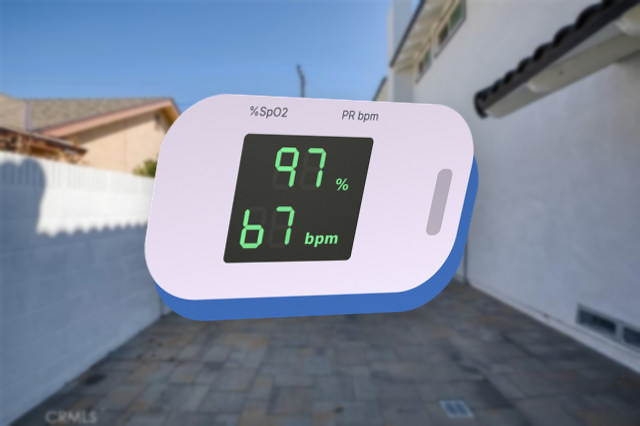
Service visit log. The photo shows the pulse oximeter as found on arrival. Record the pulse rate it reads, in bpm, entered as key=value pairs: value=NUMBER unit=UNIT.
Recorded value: value=67 unit=bpm
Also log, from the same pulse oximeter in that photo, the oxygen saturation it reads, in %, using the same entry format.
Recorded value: value=97 unit=%
